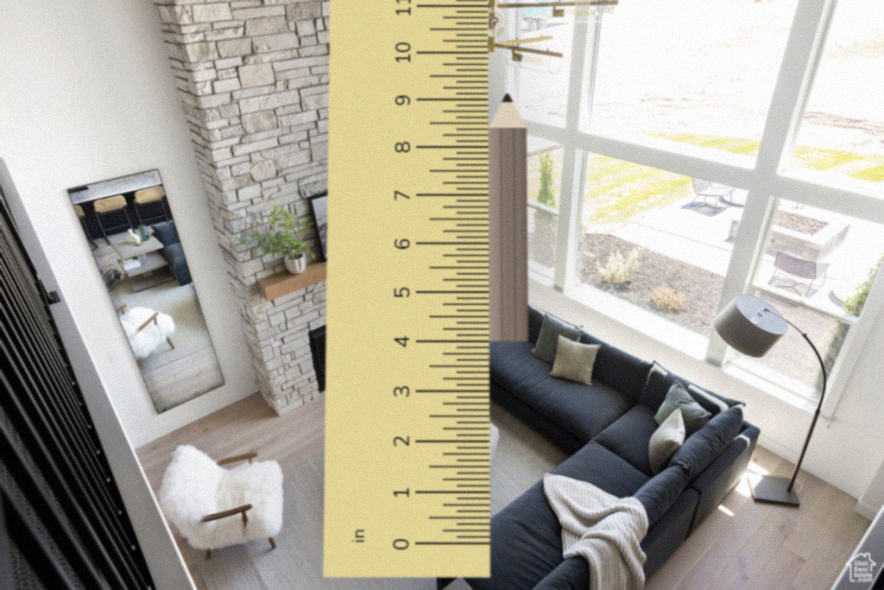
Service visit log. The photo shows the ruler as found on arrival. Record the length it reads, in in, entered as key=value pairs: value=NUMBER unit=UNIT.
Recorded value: value=5.125 unit=in
